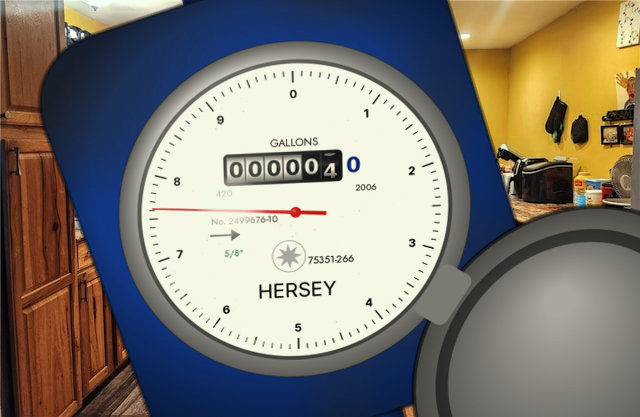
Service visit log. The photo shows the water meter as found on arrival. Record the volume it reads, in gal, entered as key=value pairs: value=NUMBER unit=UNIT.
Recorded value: value=37.6 unit=gal
